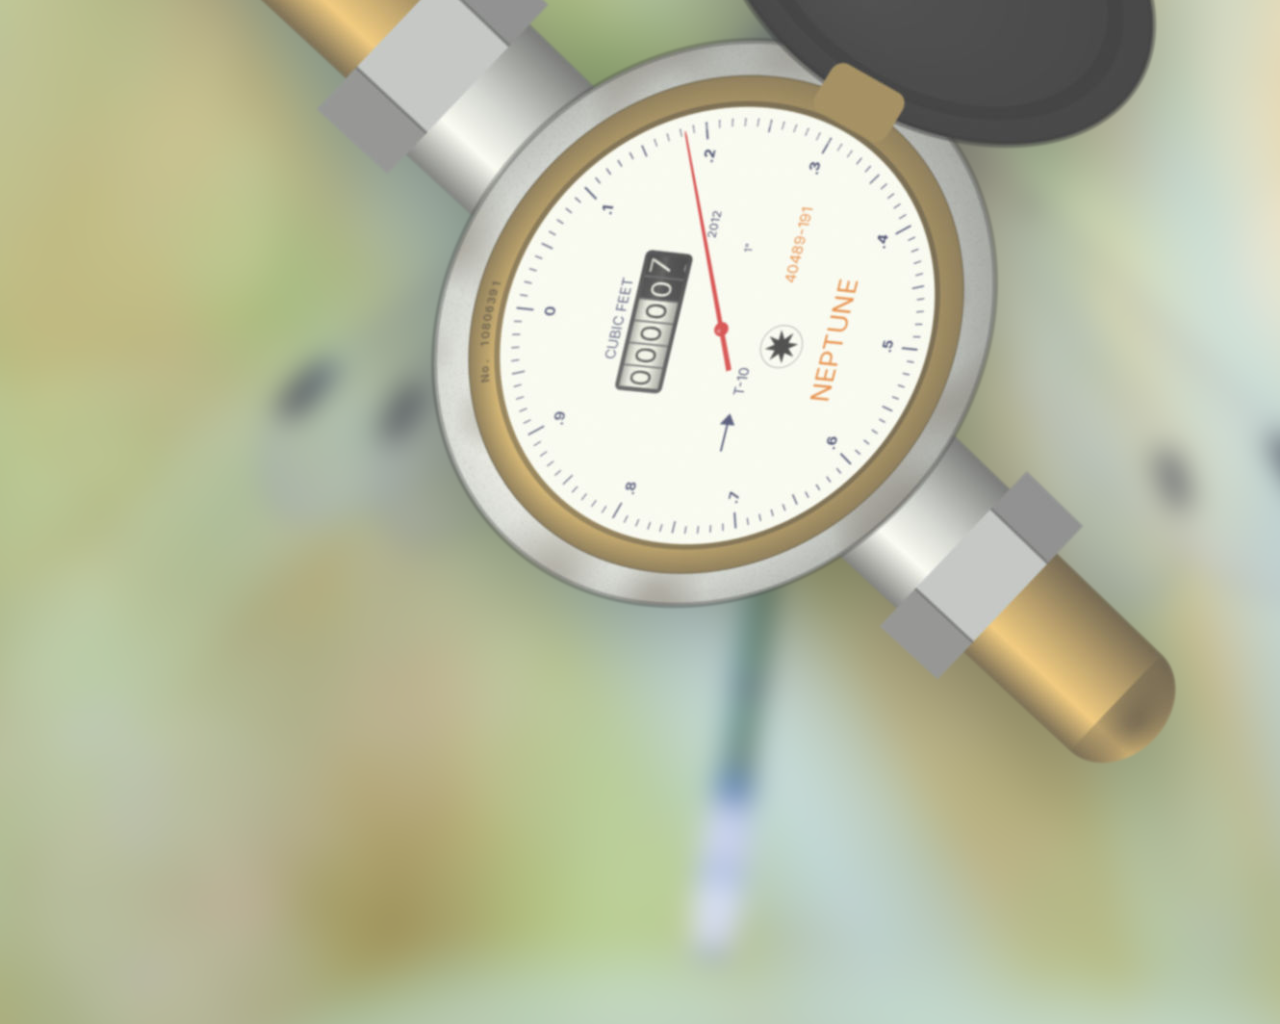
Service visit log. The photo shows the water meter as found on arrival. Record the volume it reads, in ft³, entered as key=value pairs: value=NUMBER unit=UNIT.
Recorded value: value=7.18 unit=ft³
